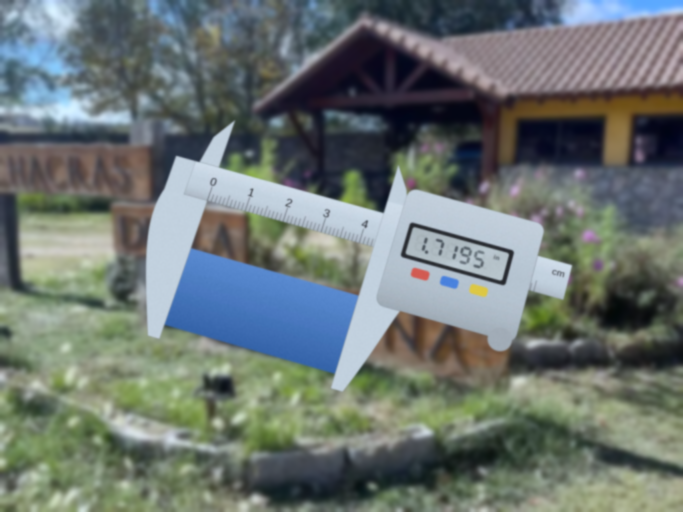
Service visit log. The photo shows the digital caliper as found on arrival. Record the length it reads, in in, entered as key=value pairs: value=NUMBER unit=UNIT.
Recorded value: value=1.7195 unit=in
